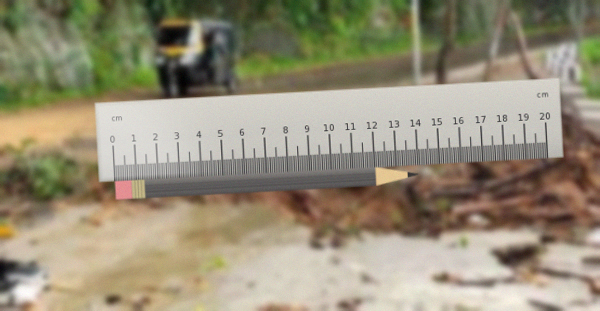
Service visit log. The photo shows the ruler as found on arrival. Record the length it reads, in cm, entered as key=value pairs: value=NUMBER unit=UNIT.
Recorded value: value=14 unit=cm
